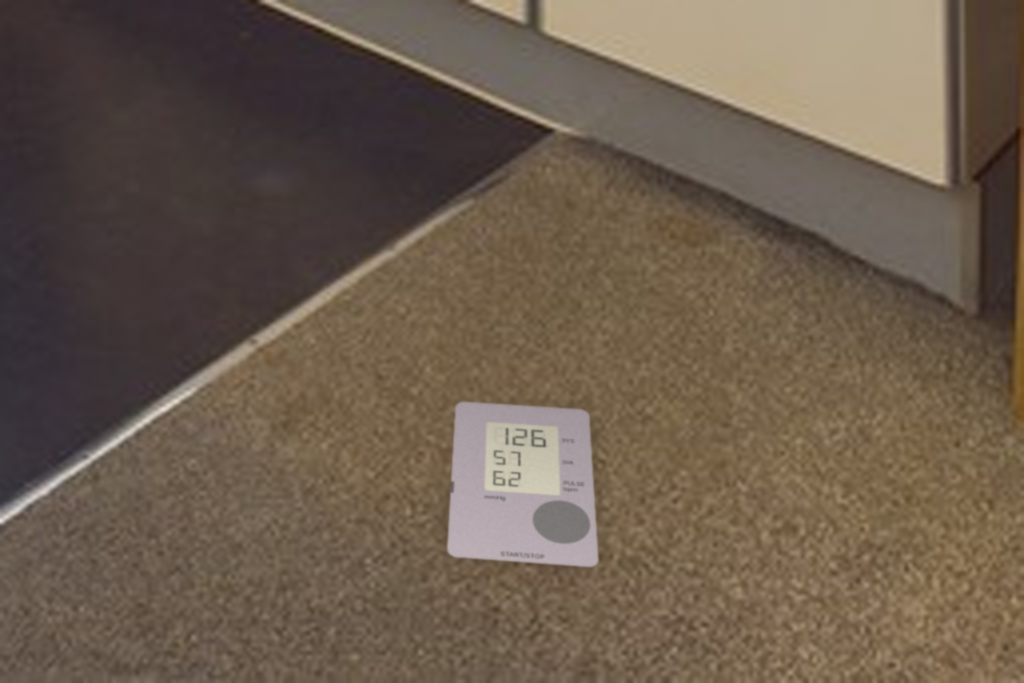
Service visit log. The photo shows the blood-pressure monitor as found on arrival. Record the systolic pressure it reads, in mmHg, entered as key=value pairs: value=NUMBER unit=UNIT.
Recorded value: value=126 unit=mmHg
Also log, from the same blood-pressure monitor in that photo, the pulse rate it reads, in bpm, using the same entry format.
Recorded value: value=62 unit=bpm
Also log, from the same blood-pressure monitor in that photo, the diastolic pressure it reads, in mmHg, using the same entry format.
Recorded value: value=57 unit=mmHg
